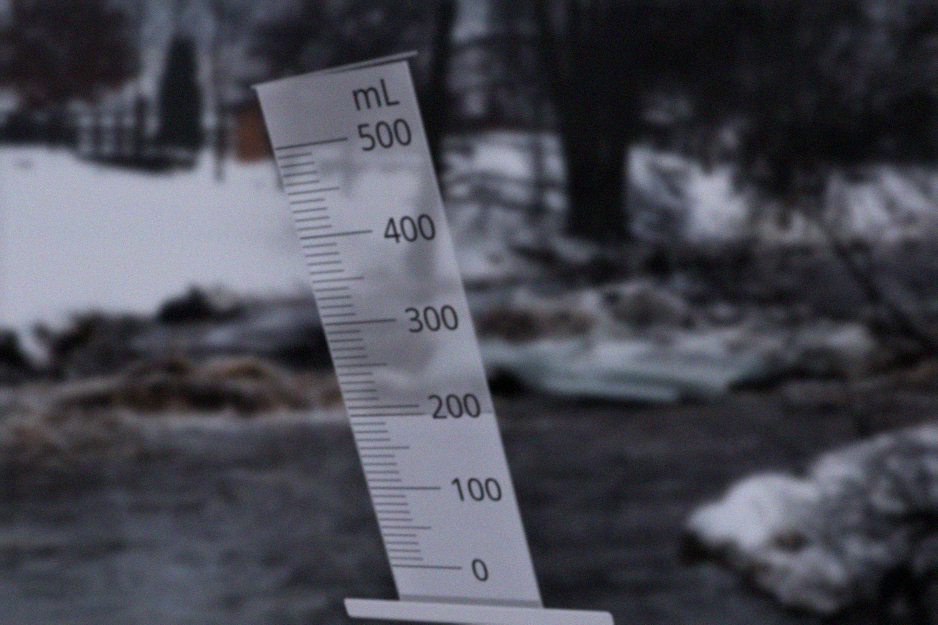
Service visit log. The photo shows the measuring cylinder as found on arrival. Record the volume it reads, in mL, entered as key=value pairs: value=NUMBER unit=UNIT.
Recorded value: value=190 unit=mL
